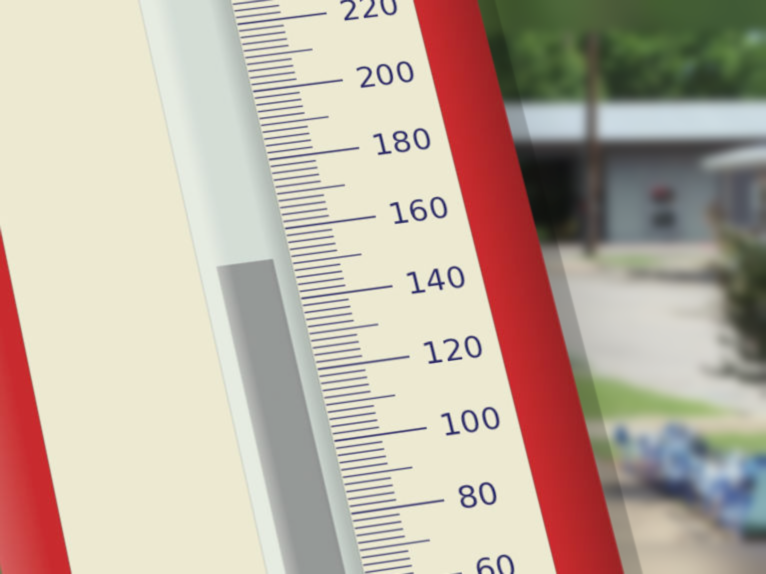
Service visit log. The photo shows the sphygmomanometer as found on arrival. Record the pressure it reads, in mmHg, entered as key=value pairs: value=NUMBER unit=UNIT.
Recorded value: value=152 unit=mmHg
